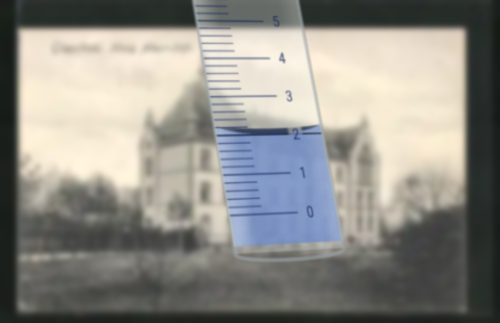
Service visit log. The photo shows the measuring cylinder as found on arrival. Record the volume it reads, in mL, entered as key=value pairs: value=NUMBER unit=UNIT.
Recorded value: value=2 unit=mL
